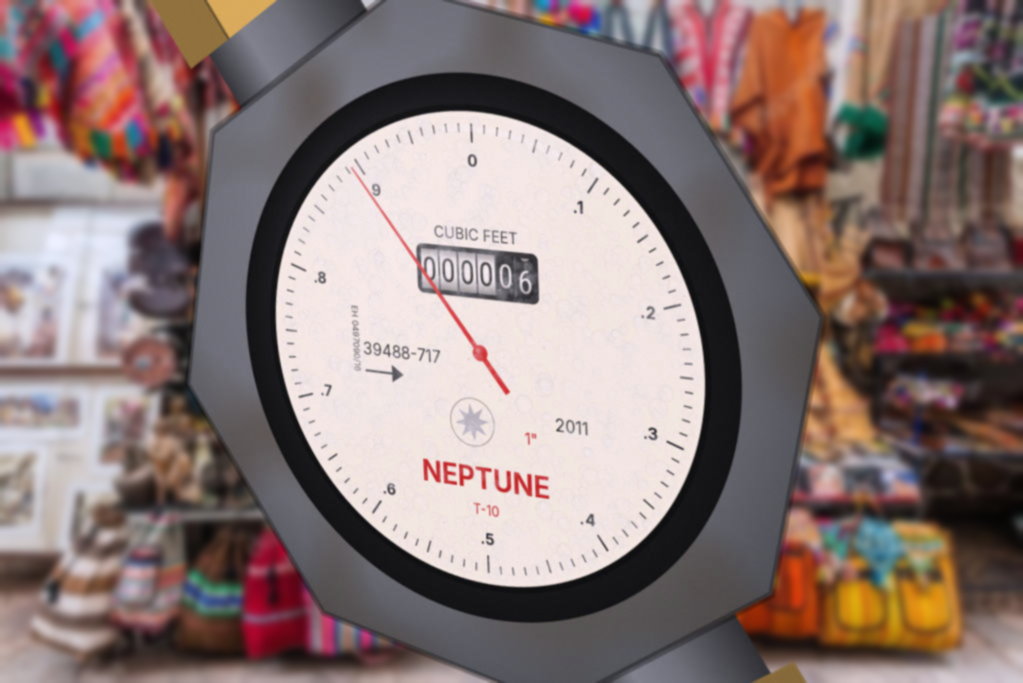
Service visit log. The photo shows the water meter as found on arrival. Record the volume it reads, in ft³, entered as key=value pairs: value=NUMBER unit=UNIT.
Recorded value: value=5.89 unit=ft³
